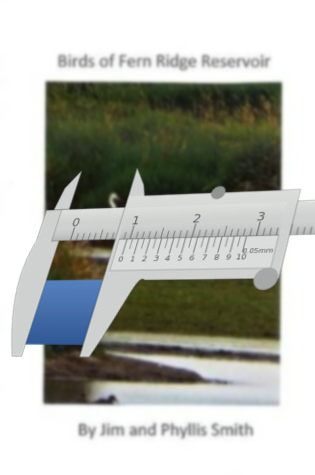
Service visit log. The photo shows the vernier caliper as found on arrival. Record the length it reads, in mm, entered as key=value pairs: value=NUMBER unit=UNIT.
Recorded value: value=9.5 unit=mm
